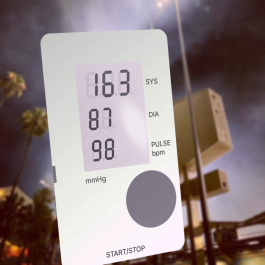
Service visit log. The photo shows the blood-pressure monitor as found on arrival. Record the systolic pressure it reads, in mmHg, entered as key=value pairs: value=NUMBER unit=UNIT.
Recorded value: value=163 unit=mmHg
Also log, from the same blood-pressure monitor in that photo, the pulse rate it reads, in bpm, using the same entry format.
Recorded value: value=98 unit=bpm
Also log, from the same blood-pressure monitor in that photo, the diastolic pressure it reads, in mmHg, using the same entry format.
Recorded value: value=87 unit=mmHg
